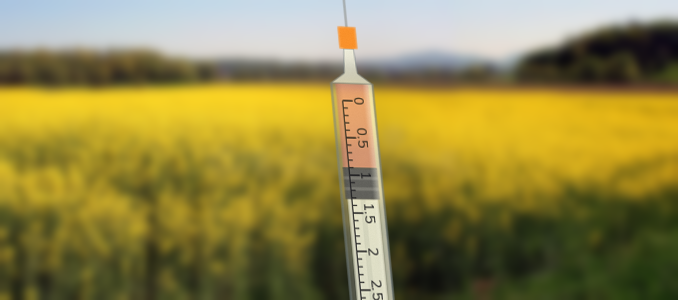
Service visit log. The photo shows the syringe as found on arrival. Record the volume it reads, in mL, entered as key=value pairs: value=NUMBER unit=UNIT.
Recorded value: value=0.9 unit=mL
